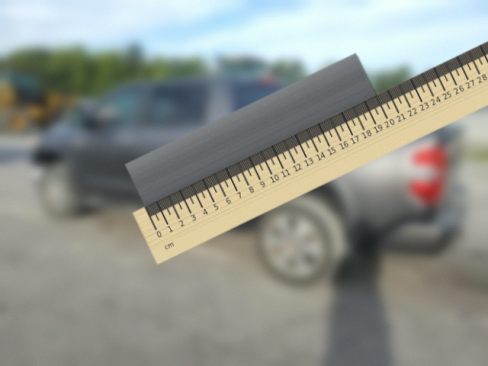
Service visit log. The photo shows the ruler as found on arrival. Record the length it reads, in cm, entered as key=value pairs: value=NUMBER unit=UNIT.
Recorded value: value=20 unit=cm
